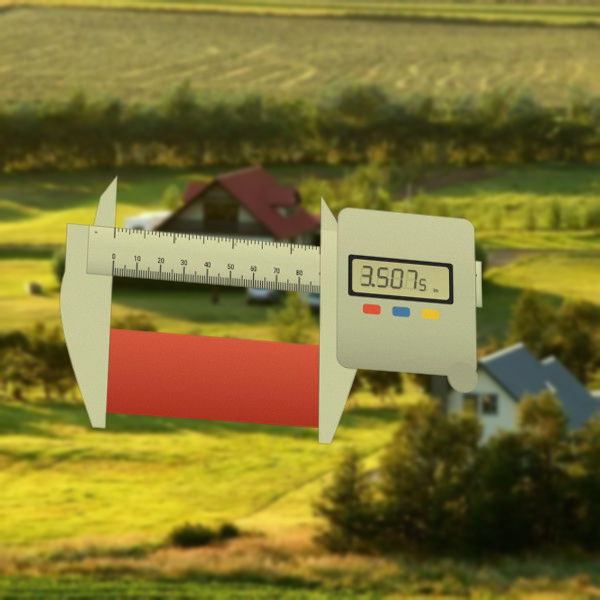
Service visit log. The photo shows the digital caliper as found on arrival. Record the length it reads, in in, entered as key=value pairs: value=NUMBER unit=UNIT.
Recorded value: value=3.5075 unit=in
